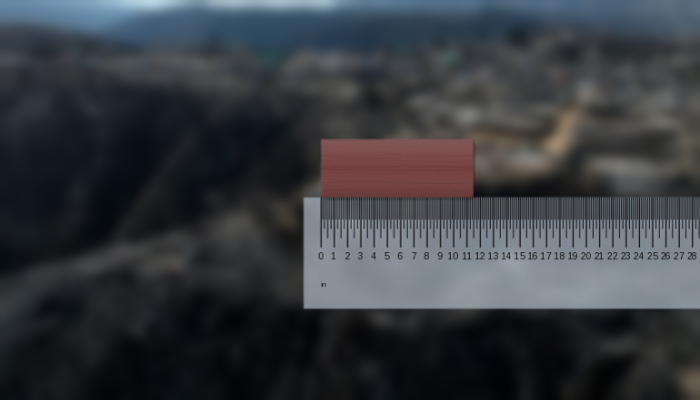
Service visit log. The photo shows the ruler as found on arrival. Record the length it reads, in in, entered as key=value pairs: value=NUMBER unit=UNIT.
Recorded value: value=11.5 unit=in
